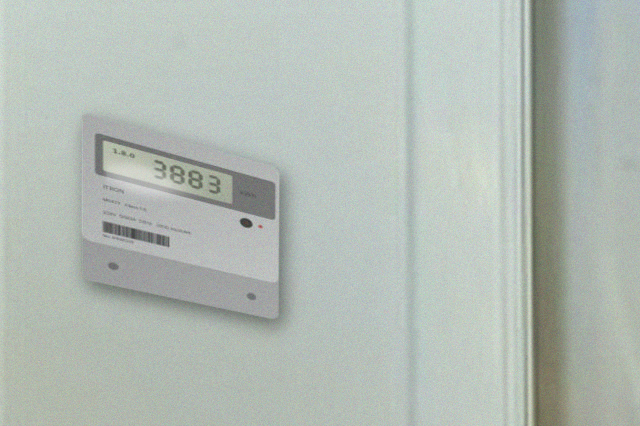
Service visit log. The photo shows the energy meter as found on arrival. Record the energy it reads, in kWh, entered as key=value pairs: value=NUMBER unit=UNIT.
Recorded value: value=3883 unit=kWh
